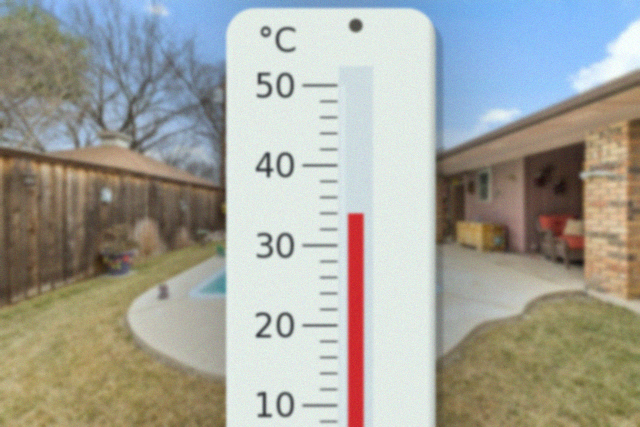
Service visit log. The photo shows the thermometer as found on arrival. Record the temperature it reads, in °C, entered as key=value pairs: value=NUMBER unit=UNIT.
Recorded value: value=34 unit=°C
